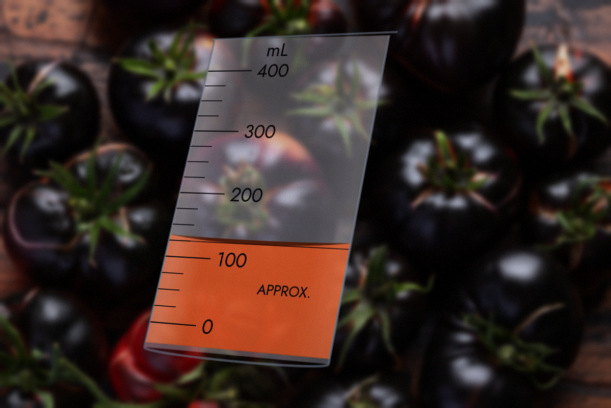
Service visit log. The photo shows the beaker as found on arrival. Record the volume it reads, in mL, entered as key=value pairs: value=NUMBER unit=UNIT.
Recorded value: value=125 unit=mL
